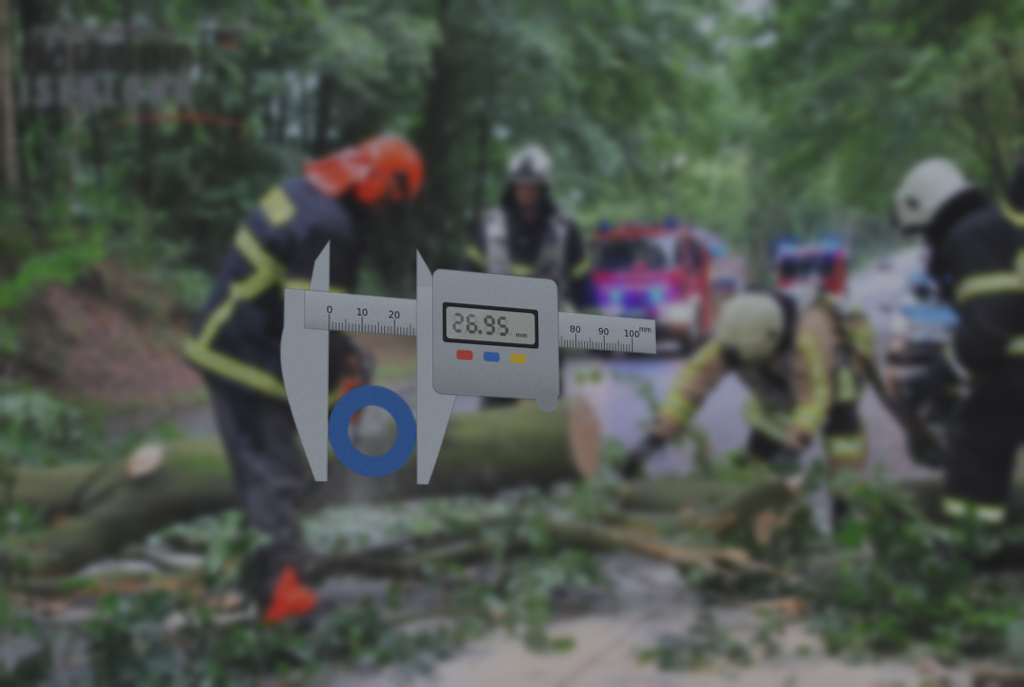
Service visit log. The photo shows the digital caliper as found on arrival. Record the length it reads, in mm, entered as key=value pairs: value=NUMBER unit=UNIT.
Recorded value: value=26.95 unit=mm
